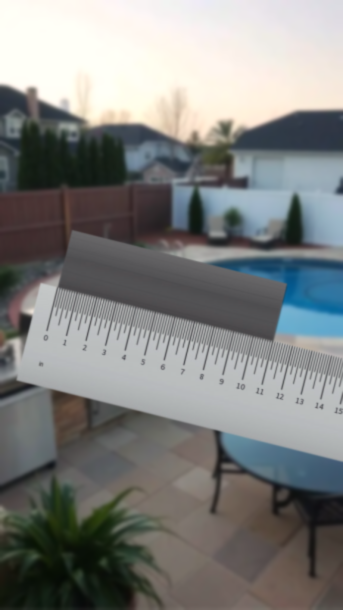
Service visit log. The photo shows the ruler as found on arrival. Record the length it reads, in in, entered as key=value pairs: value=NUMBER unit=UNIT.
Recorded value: value=11 unit=in
